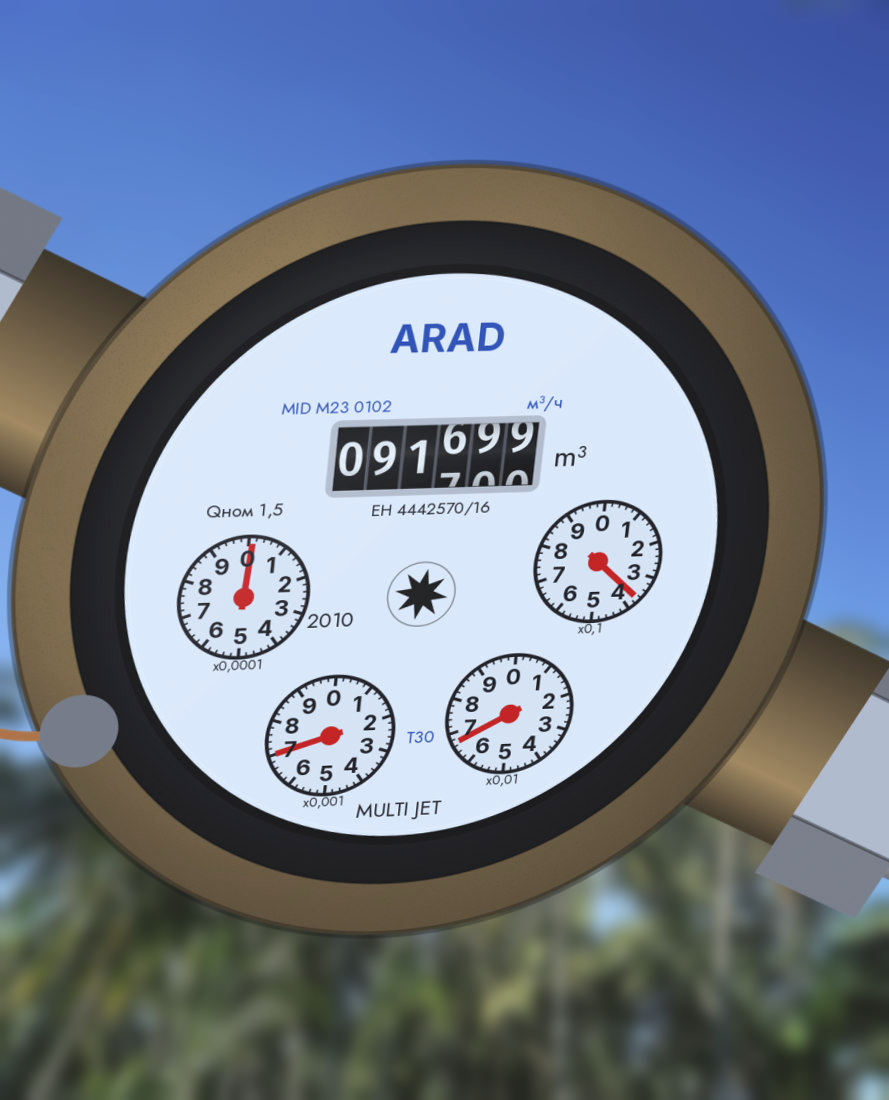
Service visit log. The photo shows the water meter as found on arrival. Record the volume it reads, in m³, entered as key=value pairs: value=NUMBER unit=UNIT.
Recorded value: value=91699.3670 unit=m³
